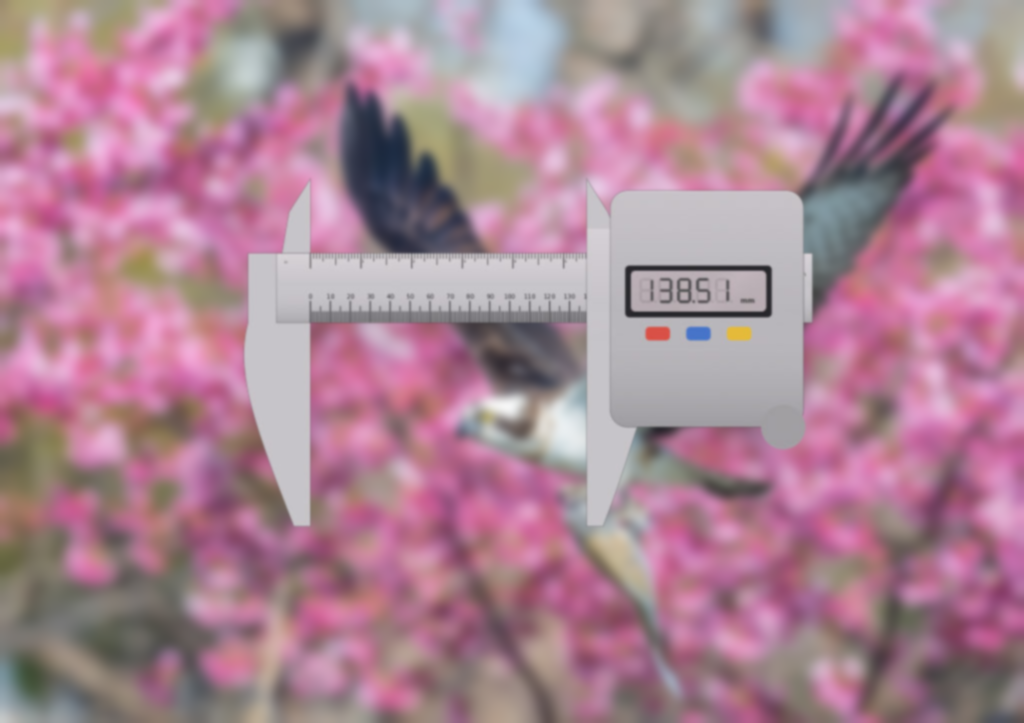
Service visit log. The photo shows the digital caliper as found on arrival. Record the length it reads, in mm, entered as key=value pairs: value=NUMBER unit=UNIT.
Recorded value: value=138.51 unit=mm
